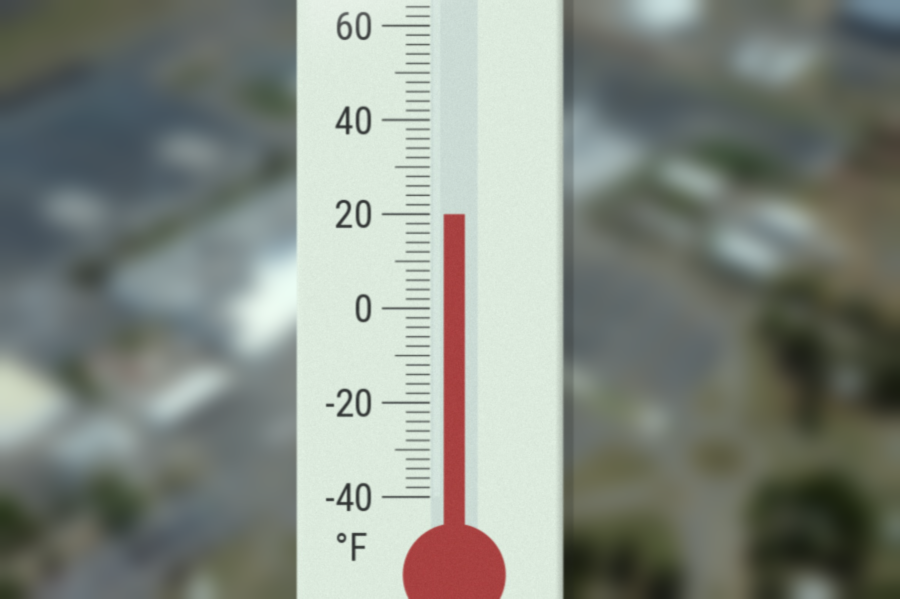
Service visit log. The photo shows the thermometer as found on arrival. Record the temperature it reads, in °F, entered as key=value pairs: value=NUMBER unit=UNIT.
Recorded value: value=20 unit=°F
